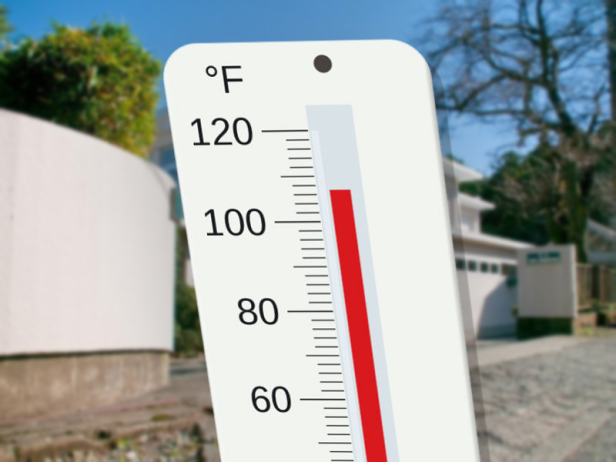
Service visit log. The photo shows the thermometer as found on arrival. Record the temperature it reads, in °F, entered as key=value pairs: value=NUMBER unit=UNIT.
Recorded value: value=107 unit=°F
